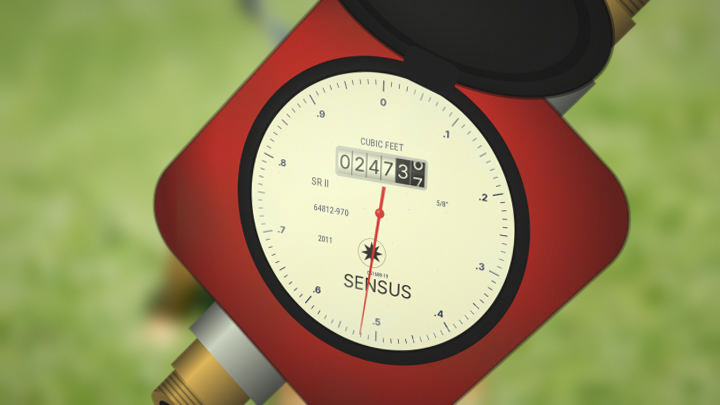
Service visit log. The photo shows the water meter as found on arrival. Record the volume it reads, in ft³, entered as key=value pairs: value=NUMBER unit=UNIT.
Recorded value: value=24736.52 unit=ft³
